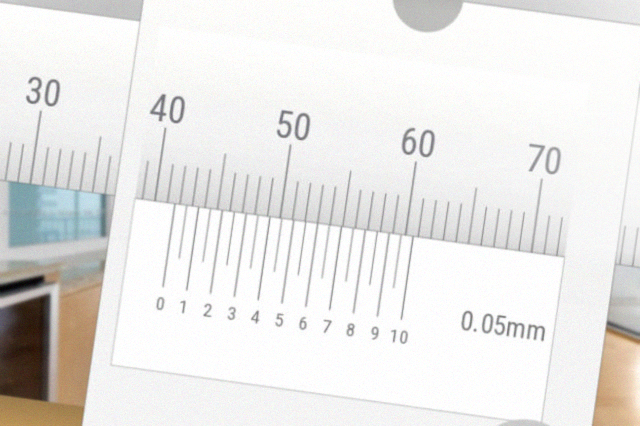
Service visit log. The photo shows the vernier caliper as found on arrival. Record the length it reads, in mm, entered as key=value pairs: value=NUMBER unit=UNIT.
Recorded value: value=41.6 unit=mm
